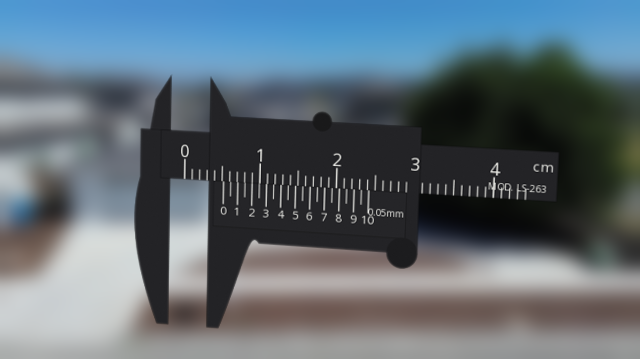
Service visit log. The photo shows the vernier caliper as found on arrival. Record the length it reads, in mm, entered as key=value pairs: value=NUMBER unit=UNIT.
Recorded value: value=5.2 unit=mm
